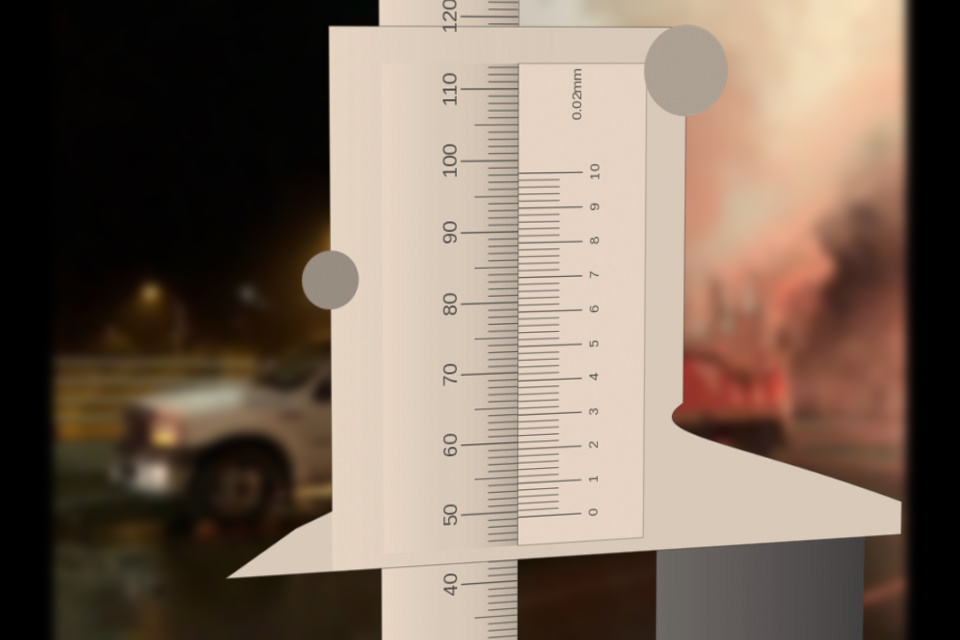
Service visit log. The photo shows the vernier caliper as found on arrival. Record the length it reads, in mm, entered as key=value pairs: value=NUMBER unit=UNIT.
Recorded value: value=49.2 unit=mm
